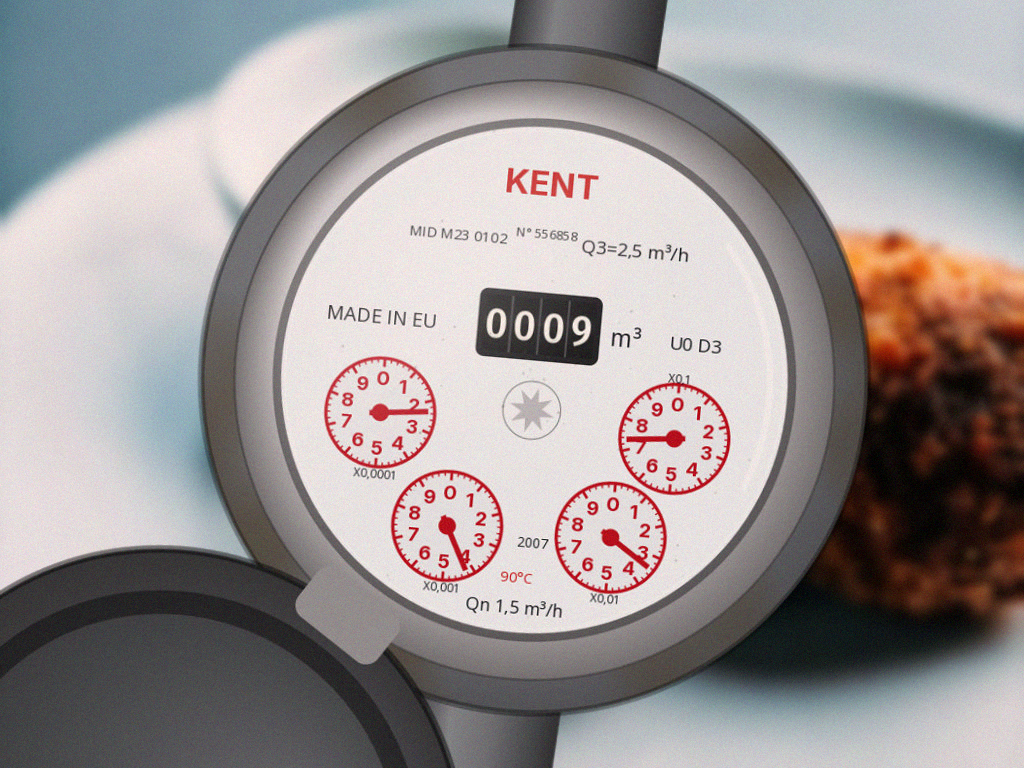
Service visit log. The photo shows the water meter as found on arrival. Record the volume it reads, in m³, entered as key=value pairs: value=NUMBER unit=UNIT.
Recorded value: value=9.7342 unit=m³
